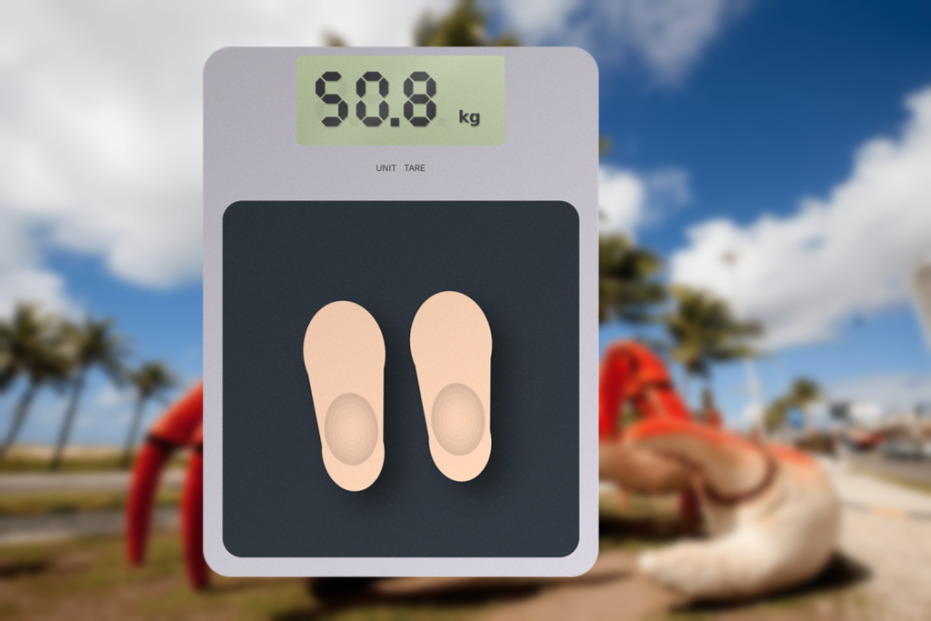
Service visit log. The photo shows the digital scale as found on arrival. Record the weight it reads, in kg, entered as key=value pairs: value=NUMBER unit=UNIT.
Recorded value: value=50.8 unit=kg
